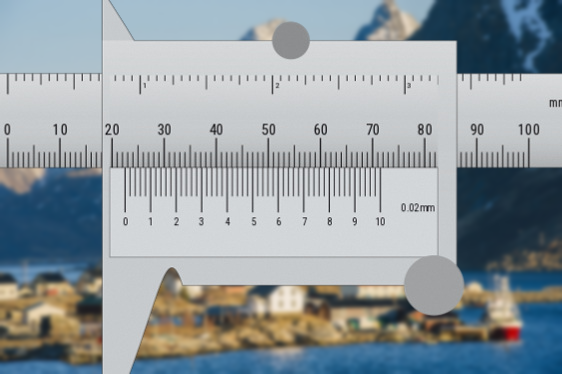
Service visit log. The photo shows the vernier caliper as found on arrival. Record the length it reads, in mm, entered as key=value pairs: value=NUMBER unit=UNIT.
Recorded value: value=22.5 unit=mm
